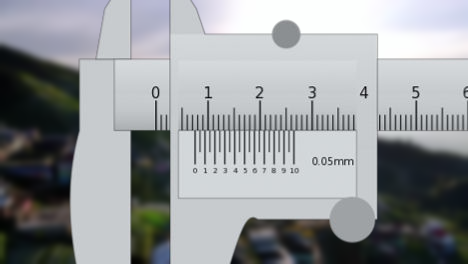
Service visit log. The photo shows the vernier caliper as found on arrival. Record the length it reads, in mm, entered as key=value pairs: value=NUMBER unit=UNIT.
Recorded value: value=7.5 unit=mm
